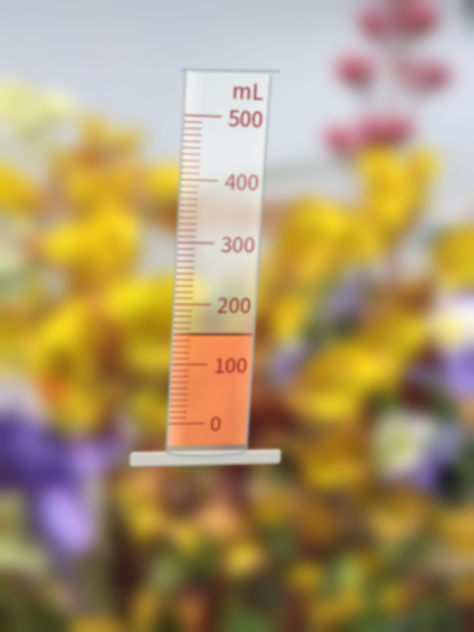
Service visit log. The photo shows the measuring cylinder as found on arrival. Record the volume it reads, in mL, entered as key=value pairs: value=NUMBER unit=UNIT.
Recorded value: value=150 unit=mL
